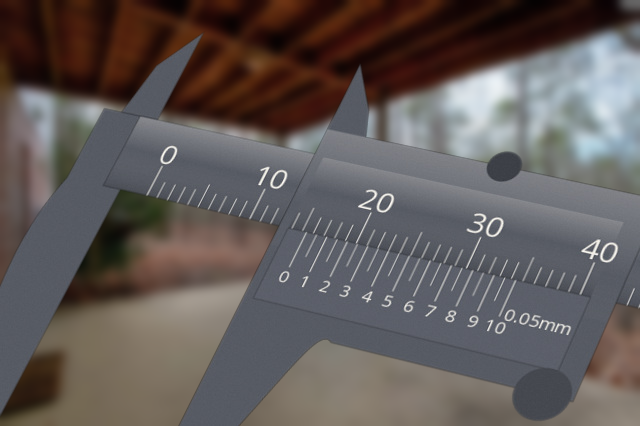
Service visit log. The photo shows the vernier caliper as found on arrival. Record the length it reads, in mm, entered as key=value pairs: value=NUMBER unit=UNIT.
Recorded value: value=15.4 unit=mm
